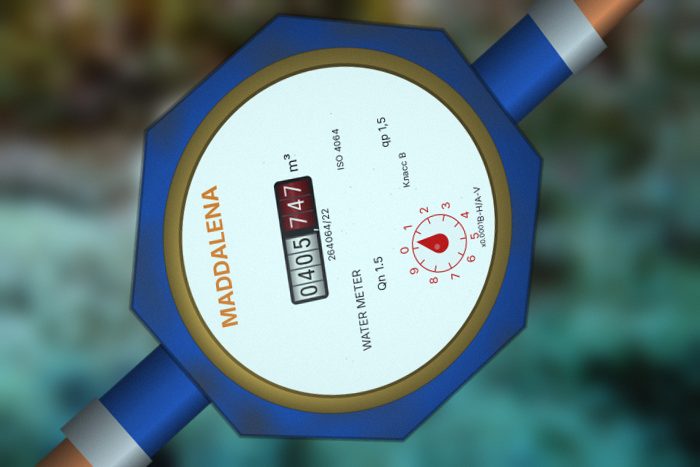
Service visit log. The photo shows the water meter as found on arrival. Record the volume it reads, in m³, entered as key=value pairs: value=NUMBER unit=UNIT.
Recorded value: value=405.7470 unit=m³
